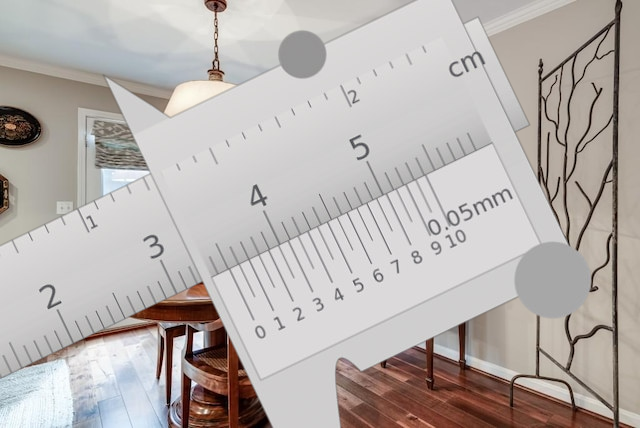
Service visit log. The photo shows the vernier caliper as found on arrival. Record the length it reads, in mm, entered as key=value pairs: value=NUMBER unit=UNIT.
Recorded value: value=35.1 unit=mm
